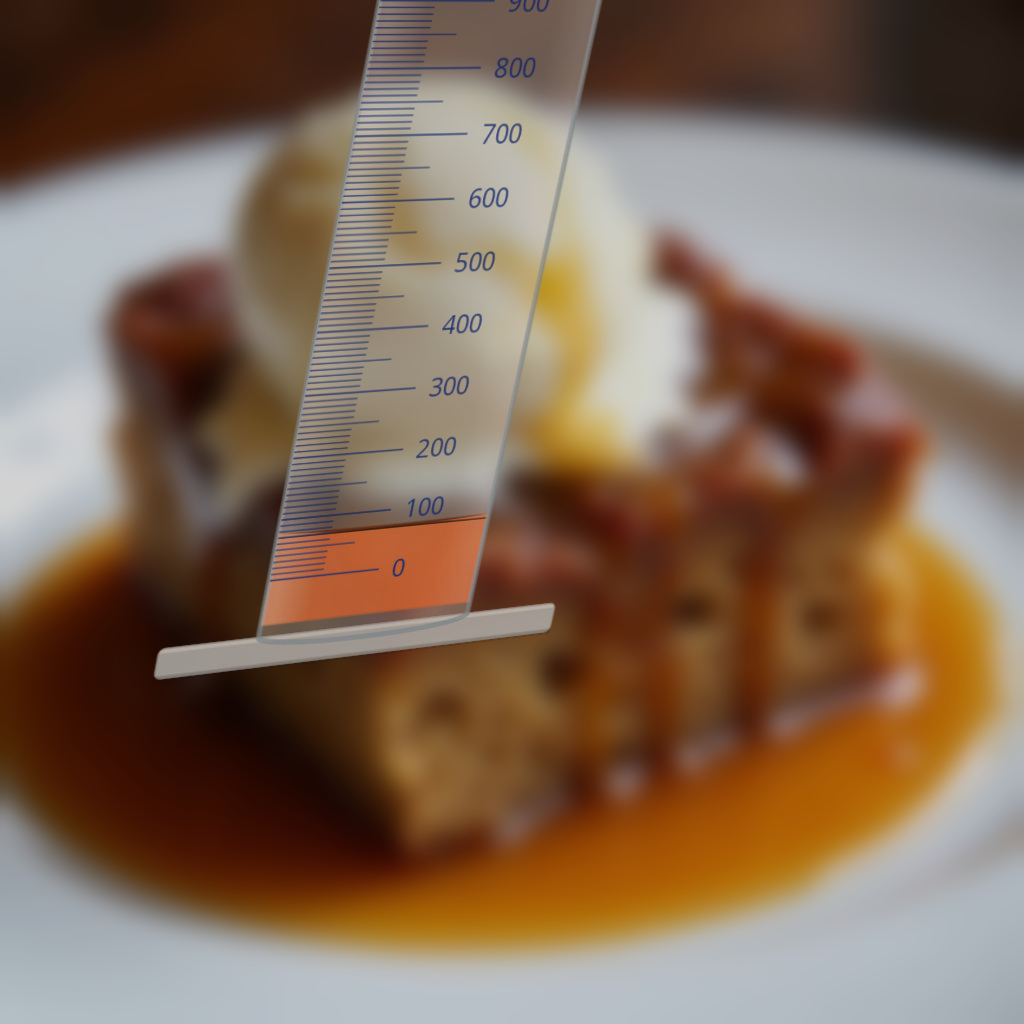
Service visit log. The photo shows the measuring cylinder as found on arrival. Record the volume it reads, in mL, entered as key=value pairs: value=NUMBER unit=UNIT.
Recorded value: value=70 unit=mL
